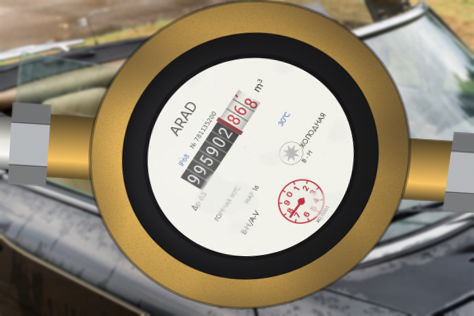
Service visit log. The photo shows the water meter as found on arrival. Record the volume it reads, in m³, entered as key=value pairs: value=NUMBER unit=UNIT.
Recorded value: value=995902.8677 unit=m³
